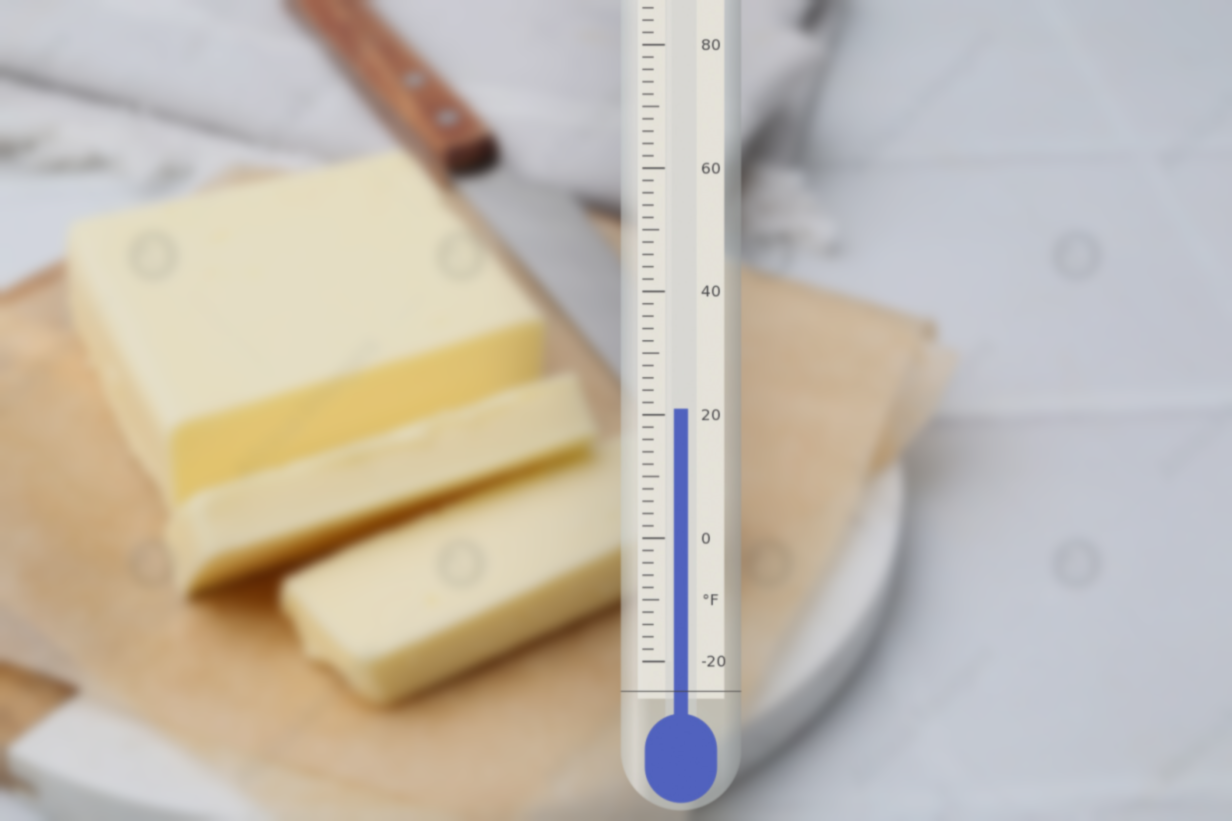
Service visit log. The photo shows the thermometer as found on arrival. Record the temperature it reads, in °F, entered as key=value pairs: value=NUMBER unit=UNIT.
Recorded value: value=21 unit=°F
